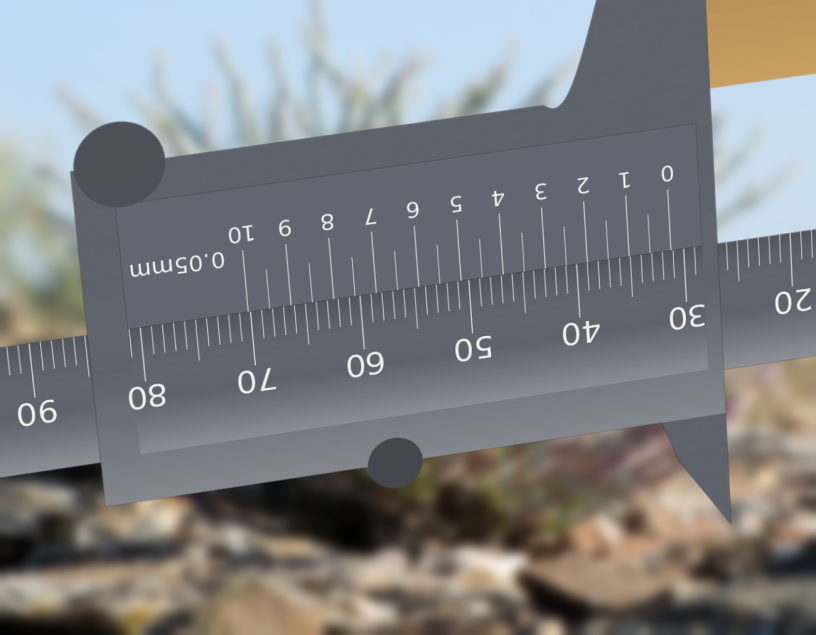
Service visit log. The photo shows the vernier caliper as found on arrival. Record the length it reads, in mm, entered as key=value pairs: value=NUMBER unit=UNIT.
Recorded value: value=31.2 unit=mm
